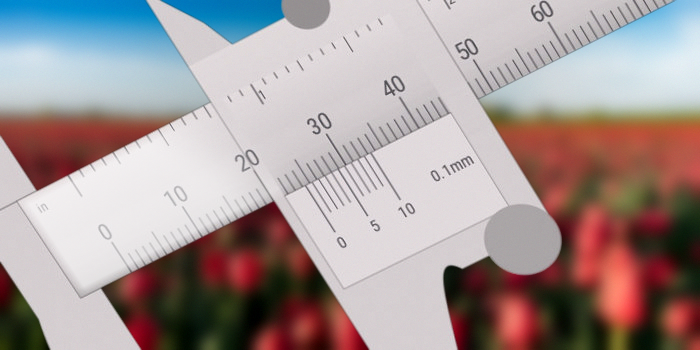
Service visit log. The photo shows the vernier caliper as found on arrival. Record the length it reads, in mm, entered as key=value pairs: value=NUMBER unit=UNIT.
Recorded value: value=24.4 unit=mm
